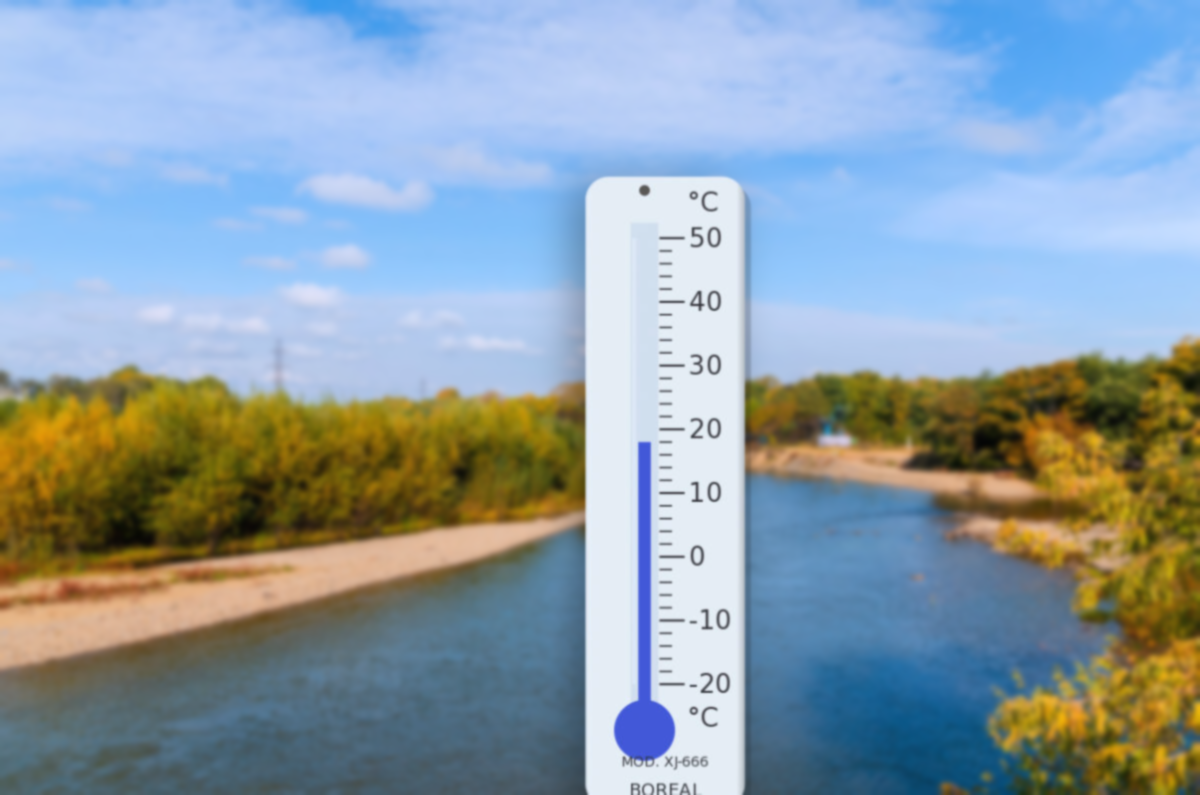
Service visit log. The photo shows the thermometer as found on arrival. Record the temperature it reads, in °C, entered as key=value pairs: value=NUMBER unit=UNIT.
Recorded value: value=18 unit=°C
